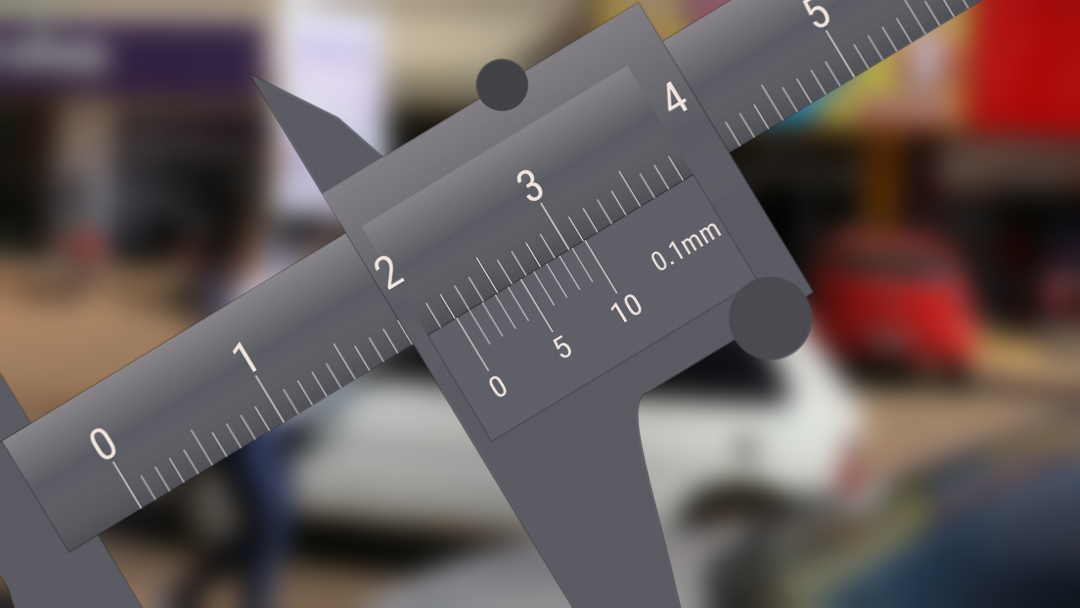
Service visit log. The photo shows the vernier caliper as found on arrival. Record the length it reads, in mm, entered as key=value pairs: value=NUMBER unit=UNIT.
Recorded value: value=22.1 unit=mm
